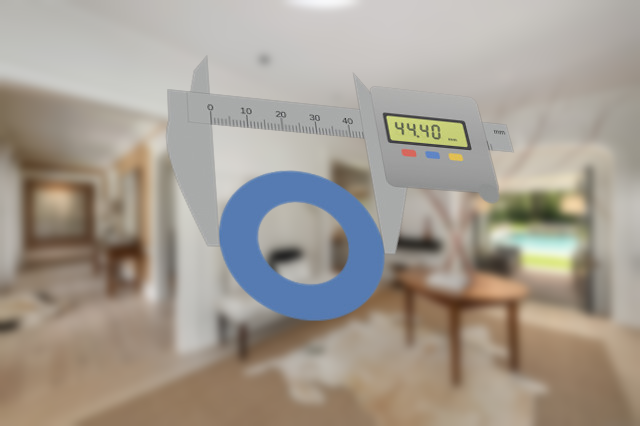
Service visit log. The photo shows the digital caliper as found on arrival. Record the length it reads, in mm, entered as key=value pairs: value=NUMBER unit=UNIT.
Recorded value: value=44.40 unit=mm
